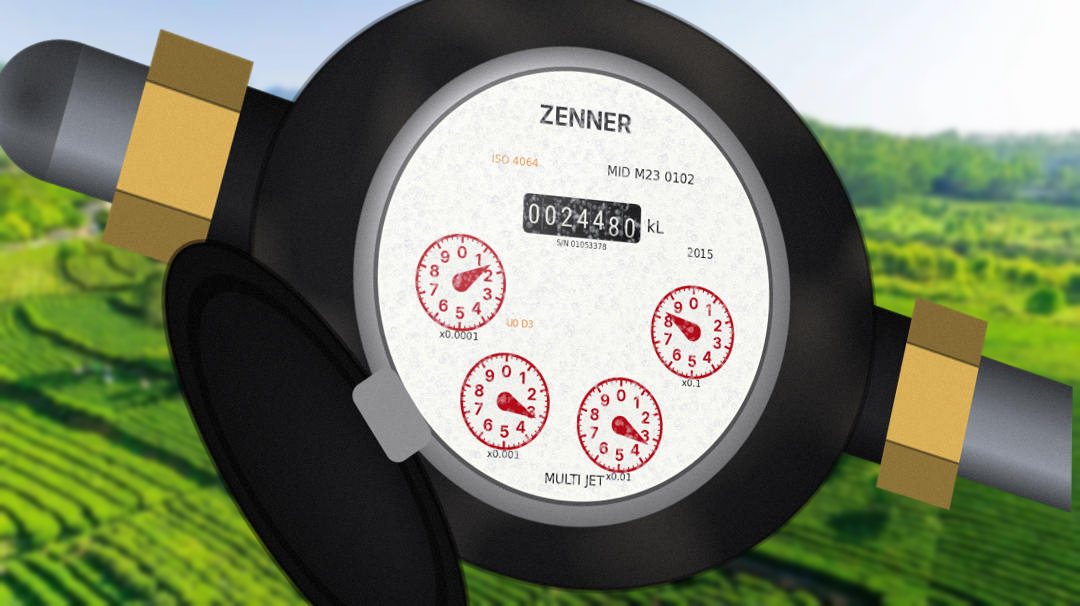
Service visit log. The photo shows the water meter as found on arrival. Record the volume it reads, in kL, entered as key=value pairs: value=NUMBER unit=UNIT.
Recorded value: value=24479.8331 unit=kL
